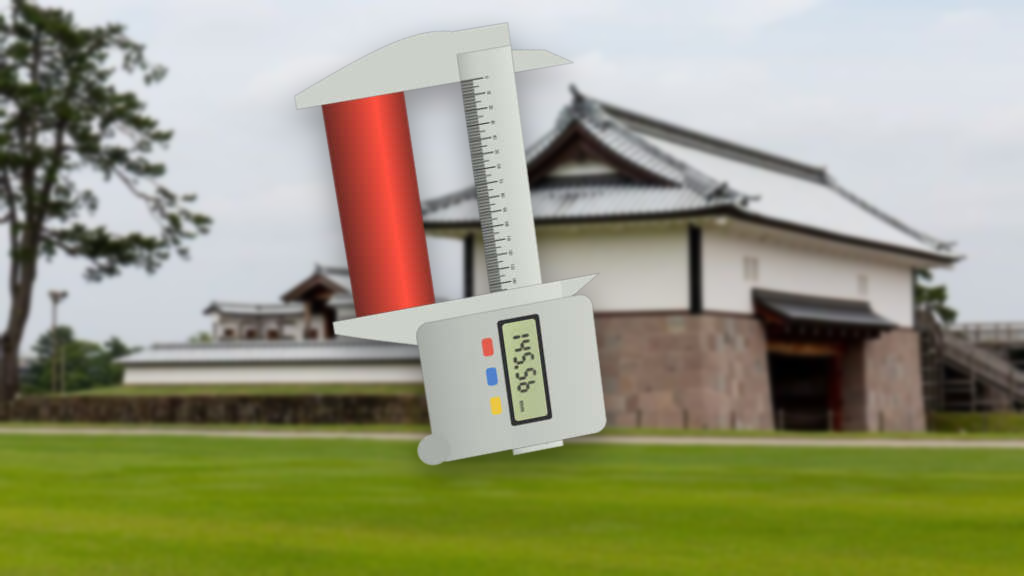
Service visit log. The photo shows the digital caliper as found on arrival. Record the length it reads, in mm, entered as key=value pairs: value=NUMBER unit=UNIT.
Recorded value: value=145.56 unit=mm
